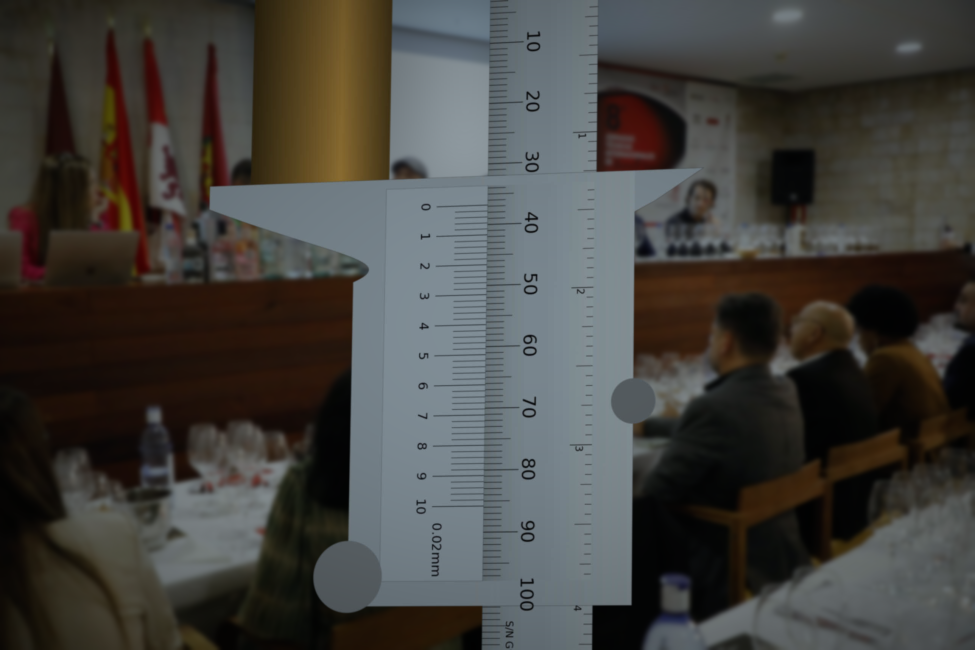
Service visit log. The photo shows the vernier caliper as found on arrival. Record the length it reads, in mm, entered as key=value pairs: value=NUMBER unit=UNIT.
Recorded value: value=36.8 unit=mm
